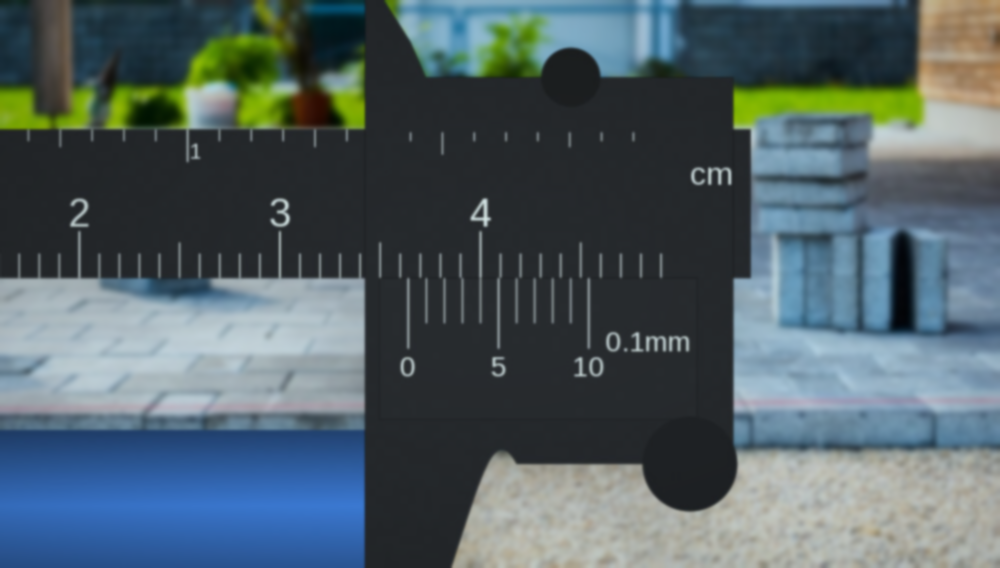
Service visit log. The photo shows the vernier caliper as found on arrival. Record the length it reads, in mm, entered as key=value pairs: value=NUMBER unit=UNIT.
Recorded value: value=36.4 unit=mm
